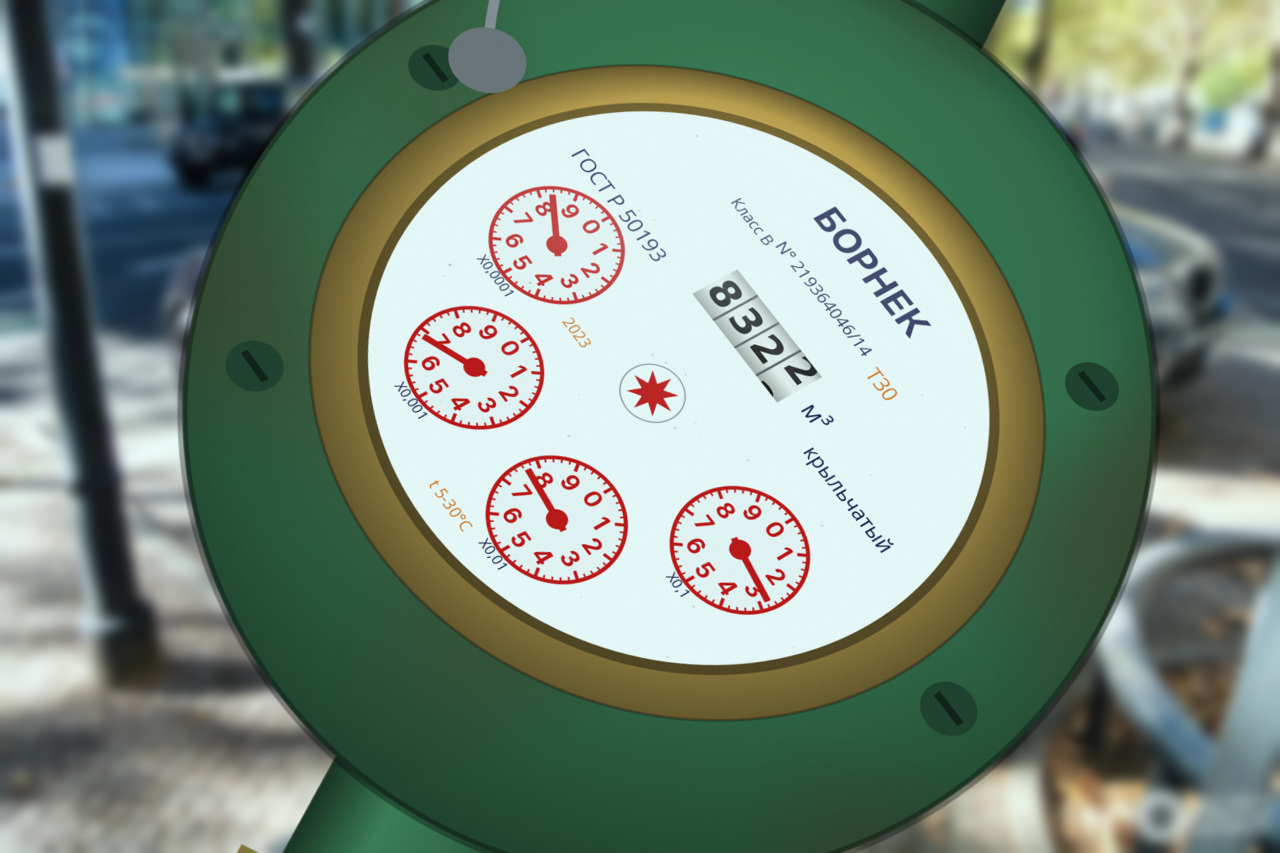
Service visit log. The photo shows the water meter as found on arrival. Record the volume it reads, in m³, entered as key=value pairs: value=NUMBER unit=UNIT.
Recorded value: value=8322.2768 unit=m³
